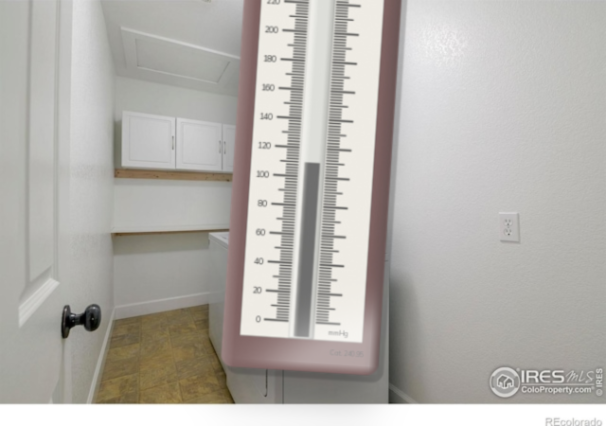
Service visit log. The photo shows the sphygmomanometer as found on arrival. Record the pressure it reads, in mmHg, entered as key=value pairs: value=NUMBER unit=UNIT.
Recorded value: value=110 unit=mmHg
